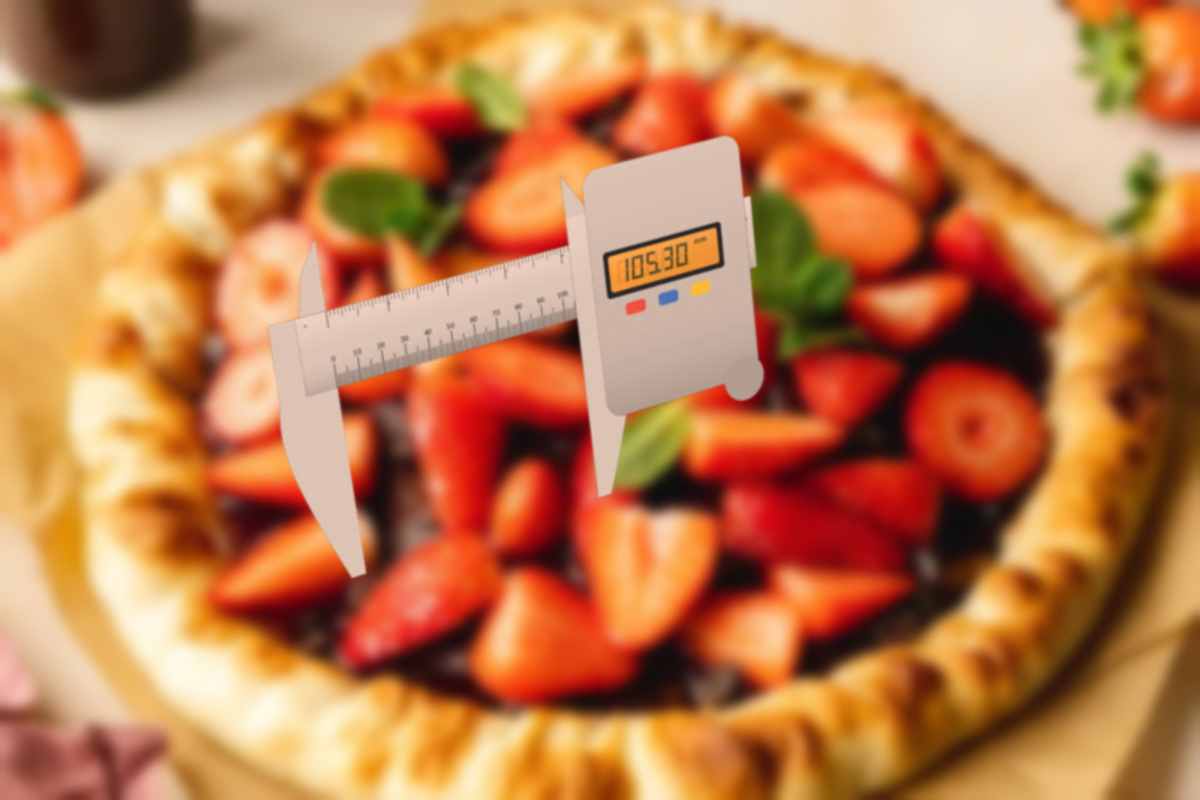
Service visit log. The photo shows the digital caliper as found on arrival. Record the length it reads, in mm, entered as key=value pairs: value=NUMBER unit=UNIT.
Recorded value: value=105.30 unit=mm
